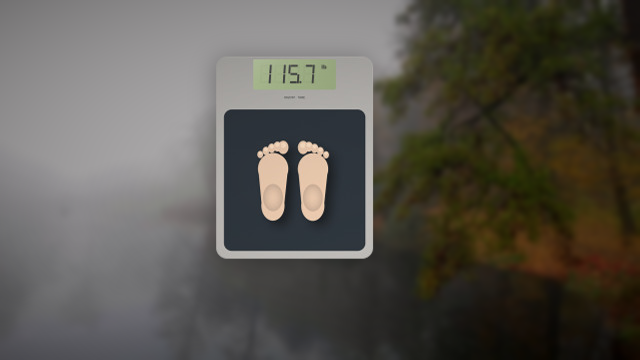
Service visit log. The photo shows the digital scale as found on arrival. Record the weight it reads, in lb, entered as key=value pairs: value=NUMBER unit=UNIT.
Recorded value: value=115.7 unit=lb
